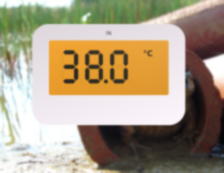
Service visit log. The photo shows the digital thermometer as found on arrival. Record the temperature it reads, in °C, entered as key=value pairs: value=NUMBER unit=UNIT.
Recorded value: value=38.0 unit=°C
